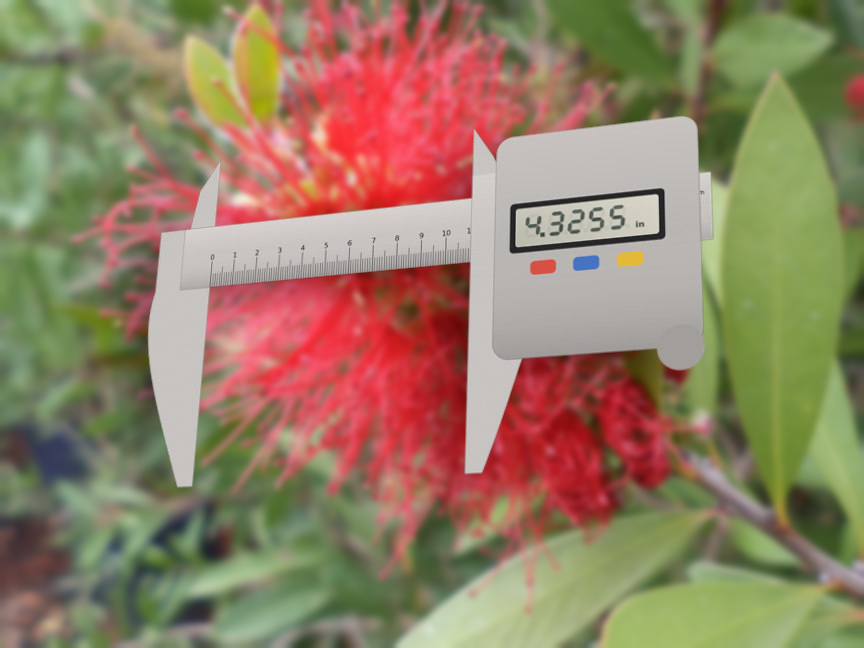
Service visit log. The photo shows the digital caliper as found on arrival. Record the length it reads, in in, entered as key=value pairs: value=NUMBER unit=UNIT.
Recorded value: value=4.3255 unit=in
